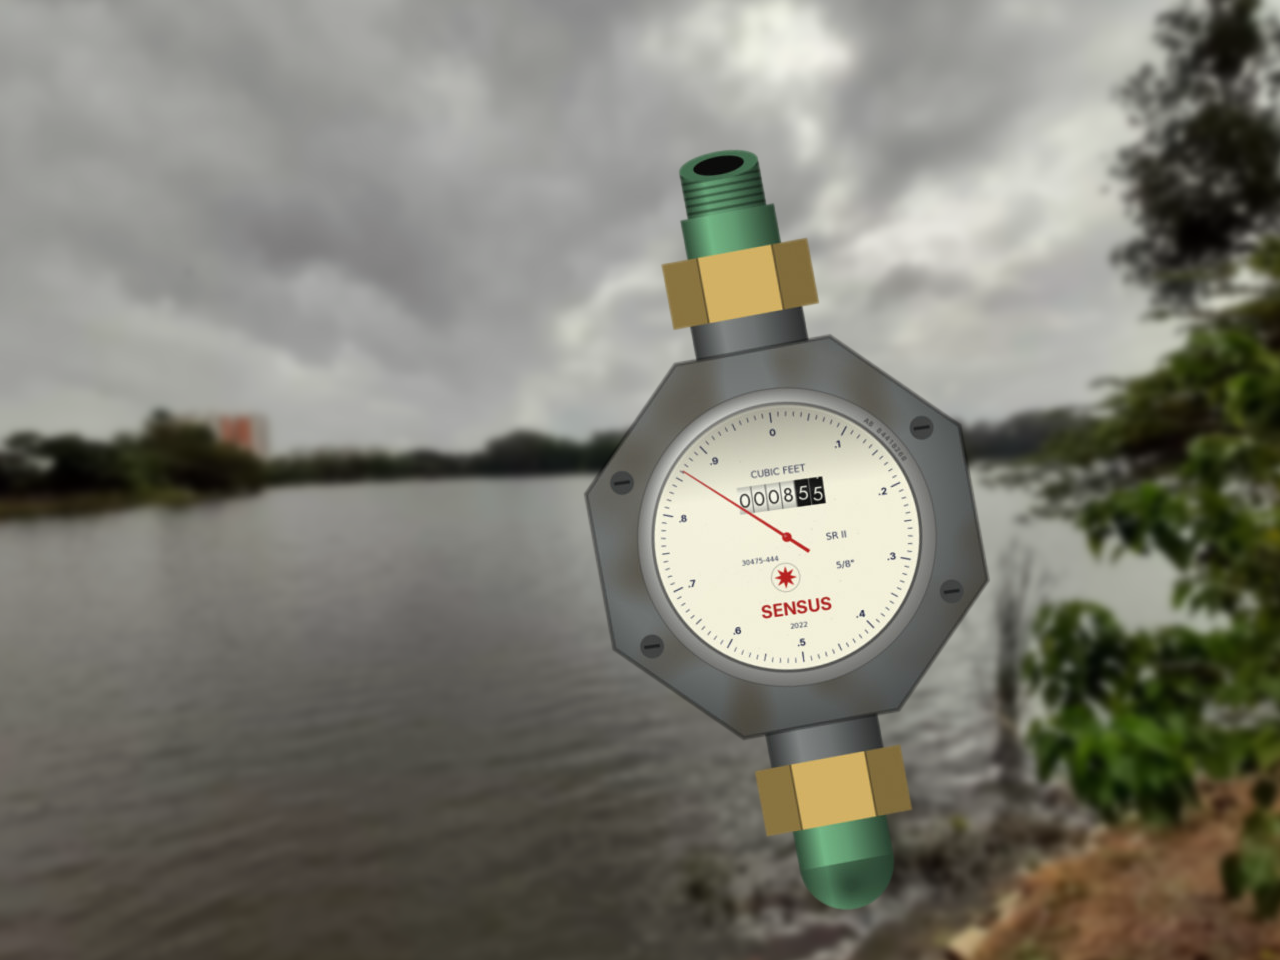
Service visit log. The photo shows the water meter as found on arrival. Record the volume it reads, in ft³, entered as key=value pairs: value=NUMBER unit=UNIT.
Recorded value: value=854.86 unit=ft³
